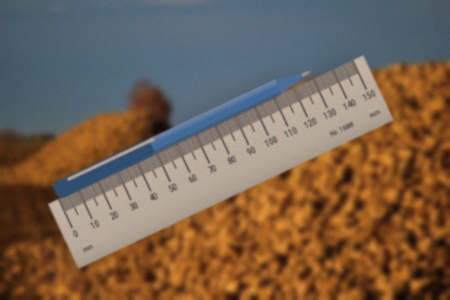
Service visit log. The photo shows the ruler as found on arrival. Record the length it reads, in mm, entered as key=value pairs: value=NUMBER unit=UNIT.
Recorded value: value=130 unit=mm
